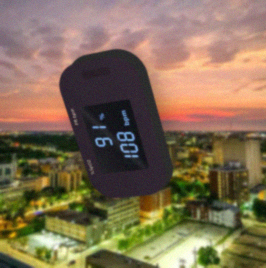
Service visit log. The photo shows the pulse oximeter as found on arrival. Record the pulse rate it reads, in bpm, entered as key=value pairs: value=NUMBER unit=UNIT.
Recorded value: value=108 unit=bpm
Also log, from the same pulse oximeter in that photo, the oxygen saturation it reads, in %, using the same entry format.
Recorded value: value=91 unit=%
